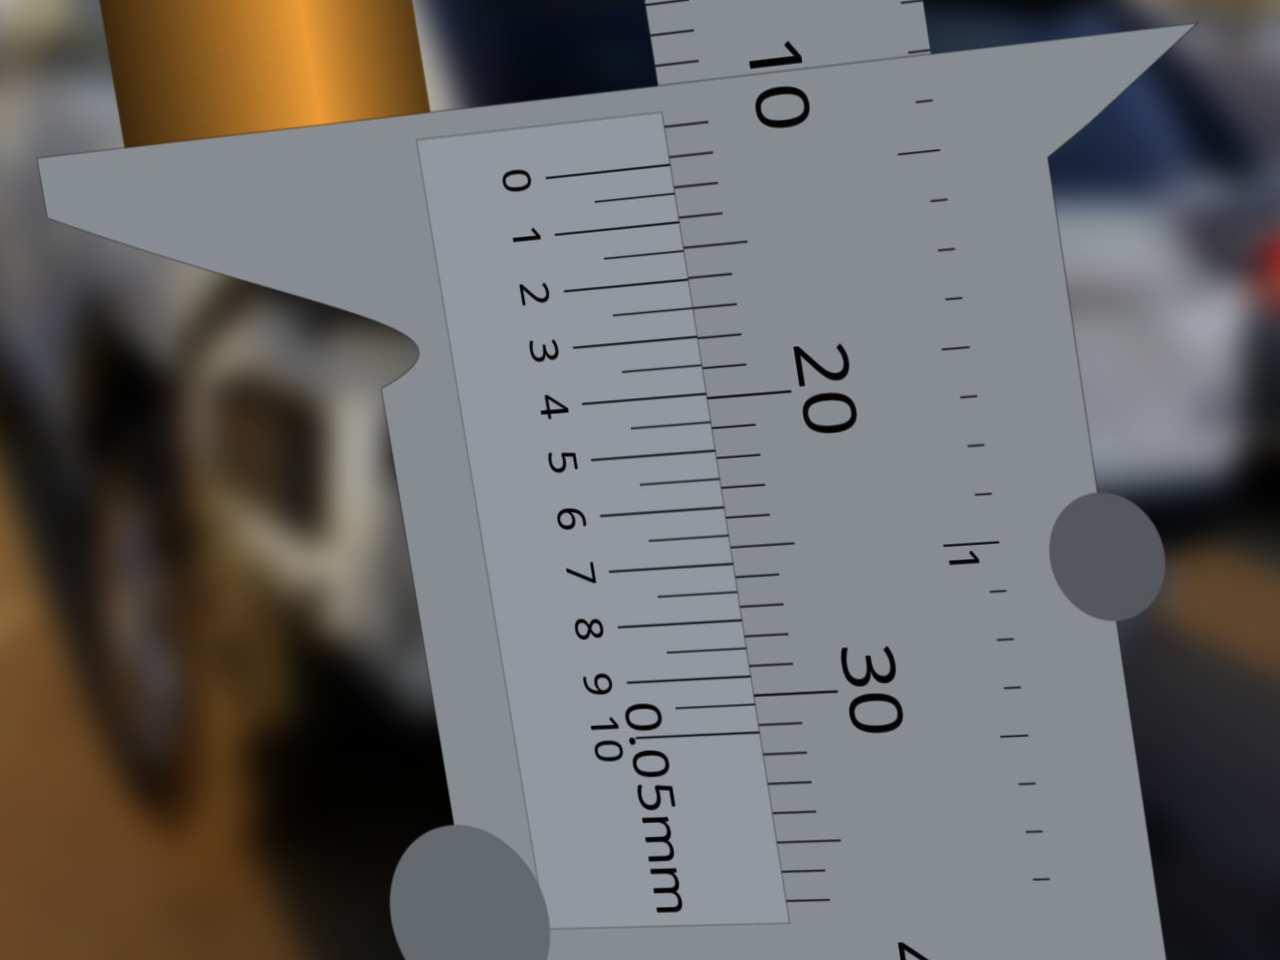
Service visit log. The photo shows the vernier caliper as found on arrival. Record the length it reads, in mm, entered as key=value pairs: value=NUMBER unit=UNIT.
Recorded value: value=12.25 unit=mm
